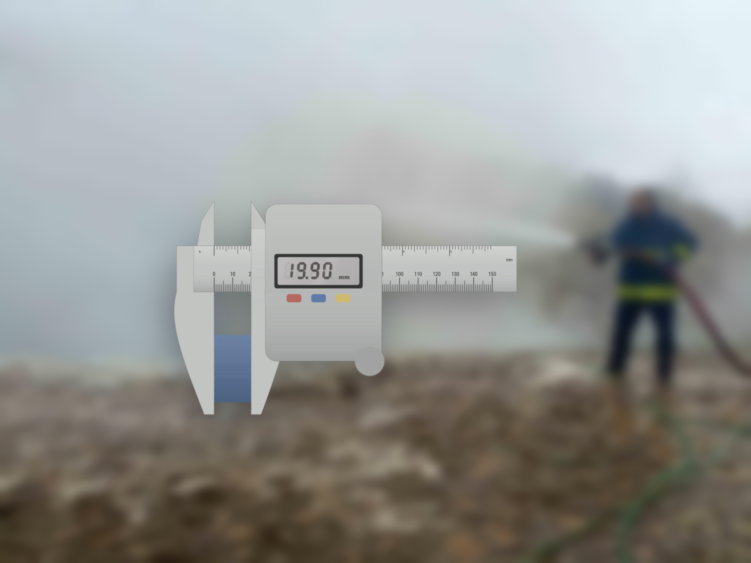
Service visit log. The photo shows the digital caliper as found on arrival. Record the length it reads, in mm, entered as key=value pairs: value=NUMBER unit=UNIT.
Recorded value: value=19.90 unit=mm
